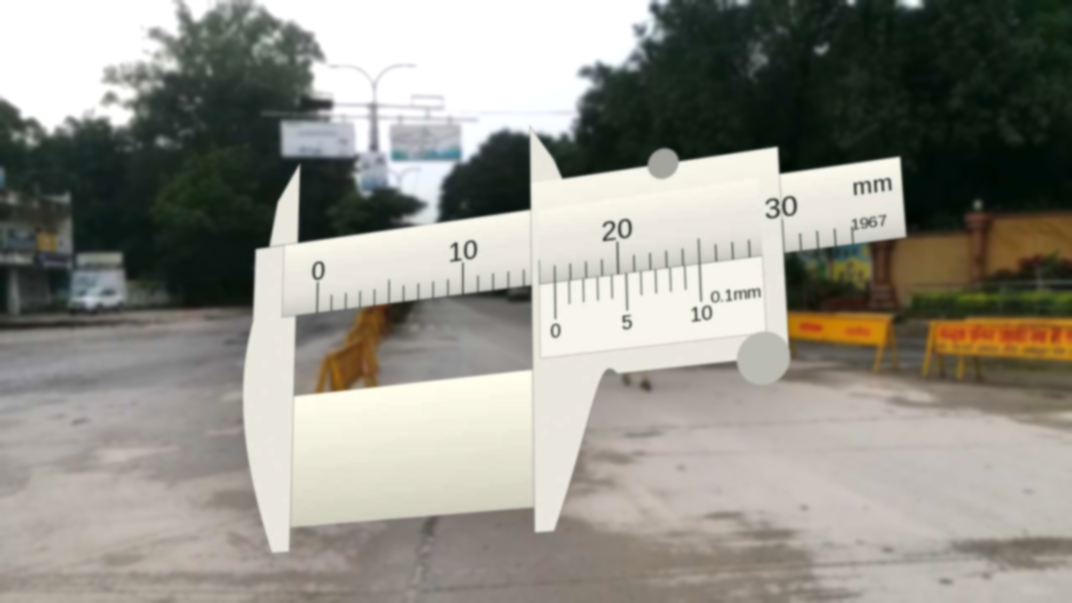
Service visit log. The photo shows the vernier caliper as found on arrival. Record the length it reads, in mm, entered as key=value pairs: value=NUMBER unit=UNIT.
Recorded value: value=16.0 unit=mm
